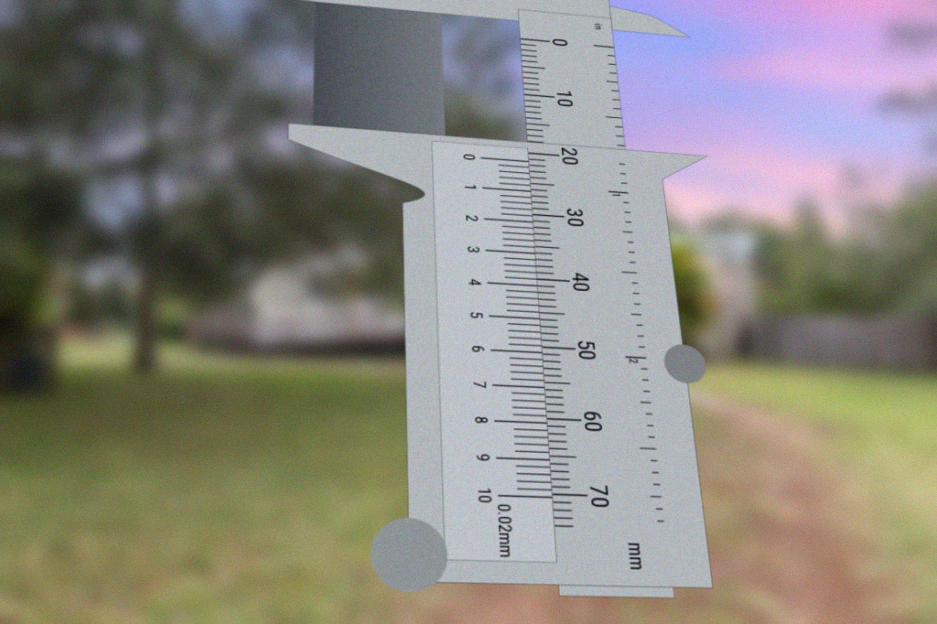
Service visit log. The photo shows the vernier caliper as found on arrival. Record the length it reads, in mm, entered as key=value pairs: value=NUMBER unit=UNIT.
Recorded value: value=21.4 unit=mm
